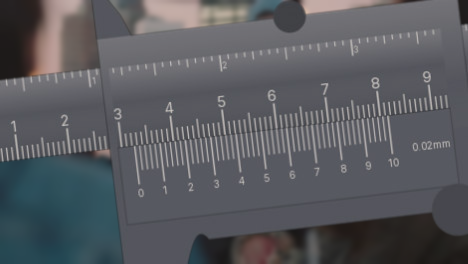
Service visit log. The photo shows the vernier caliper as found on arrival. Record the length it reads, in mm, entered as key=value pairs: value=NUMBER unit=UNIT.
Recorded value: value=32.5 unit=mm
